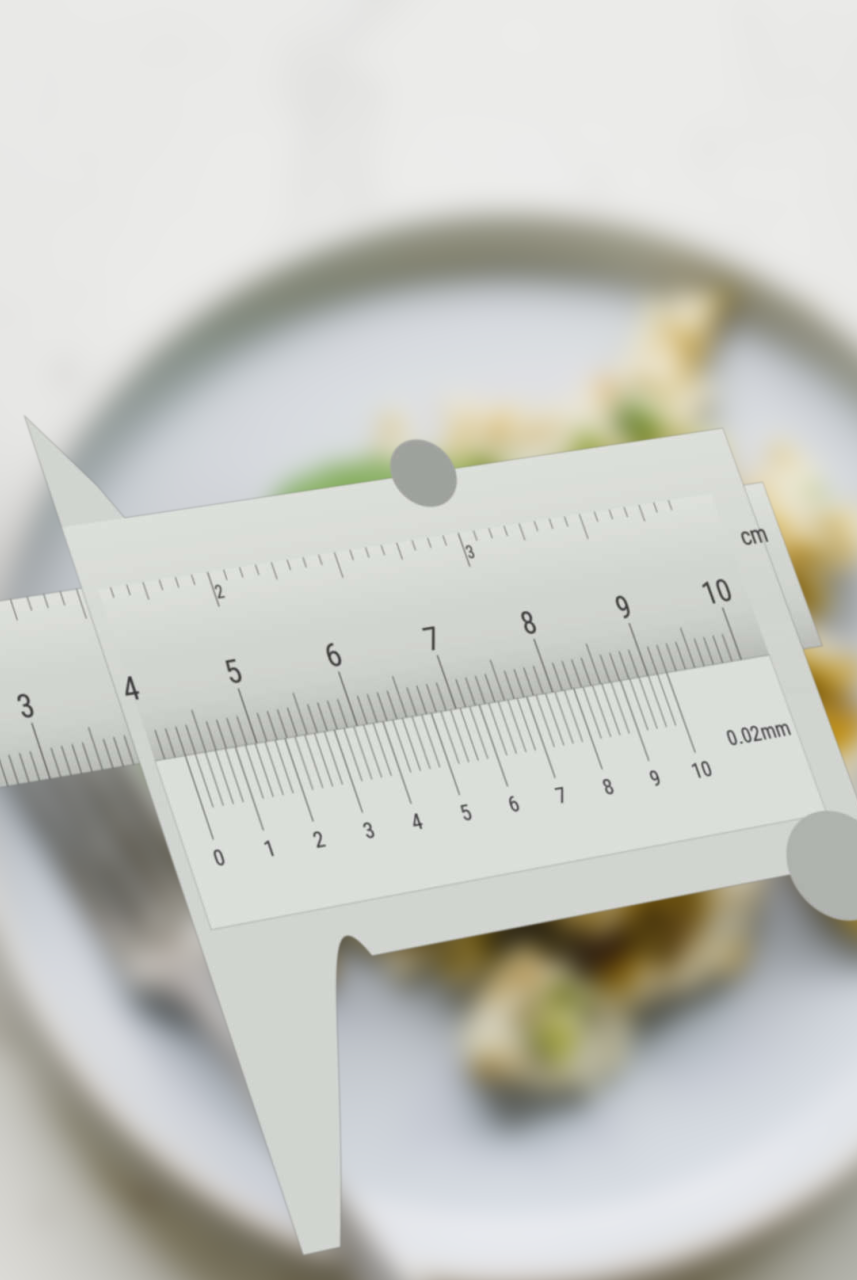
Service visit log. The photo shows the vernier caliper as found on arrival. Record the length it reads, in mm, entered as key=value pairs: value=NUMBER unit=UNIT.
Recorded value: value=43.0 unit=mm
